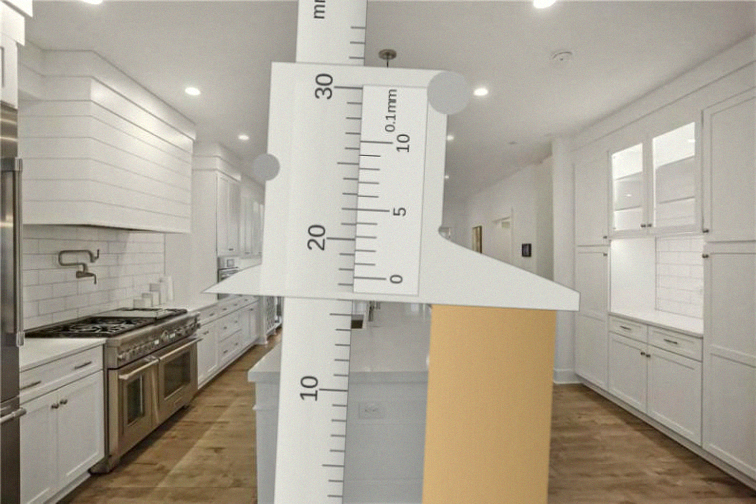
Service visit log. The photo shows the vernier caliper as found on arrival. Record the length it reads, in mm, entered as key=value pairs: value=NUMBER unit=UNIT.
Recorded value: value=17.5 unit=mm
